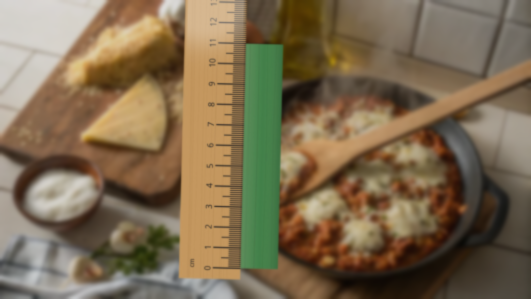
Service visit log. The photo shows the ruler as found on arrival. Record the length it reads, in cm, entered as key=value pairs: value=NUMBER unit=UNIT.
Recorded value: value=11 unit=cm
